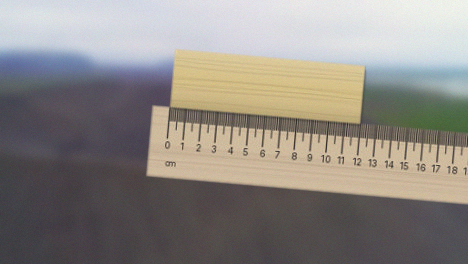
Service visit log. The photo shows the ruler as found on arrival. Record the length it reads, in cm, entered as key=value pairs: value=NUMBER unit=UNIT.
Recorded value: value=12 unit=cm
